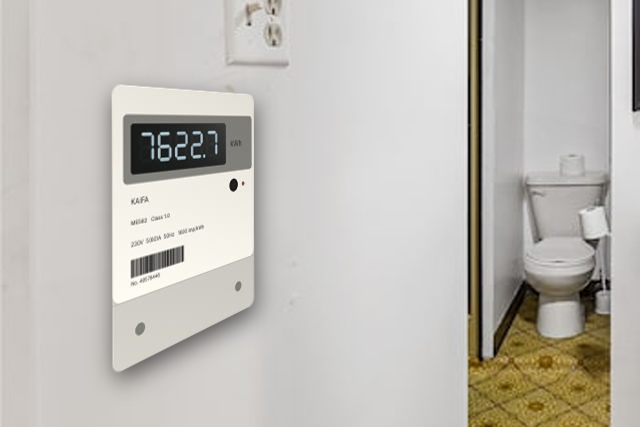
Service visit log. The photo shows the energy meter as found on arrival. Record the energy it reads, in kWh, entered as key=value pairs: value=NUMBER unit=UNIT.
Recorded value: value=7622.7 unit=kWh
